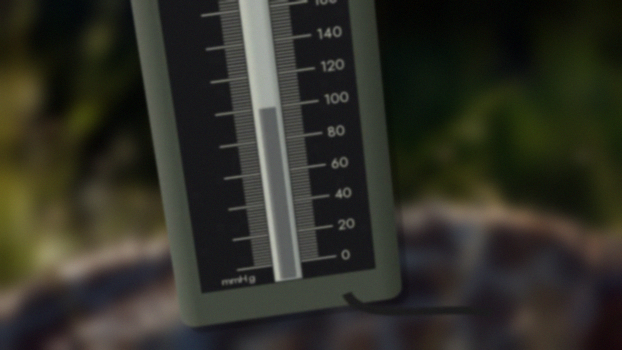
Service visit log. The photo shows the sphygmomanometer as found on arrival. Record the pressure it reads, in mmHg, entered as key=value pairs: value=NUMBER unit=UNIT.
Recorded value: value=100 unit=mmHg
